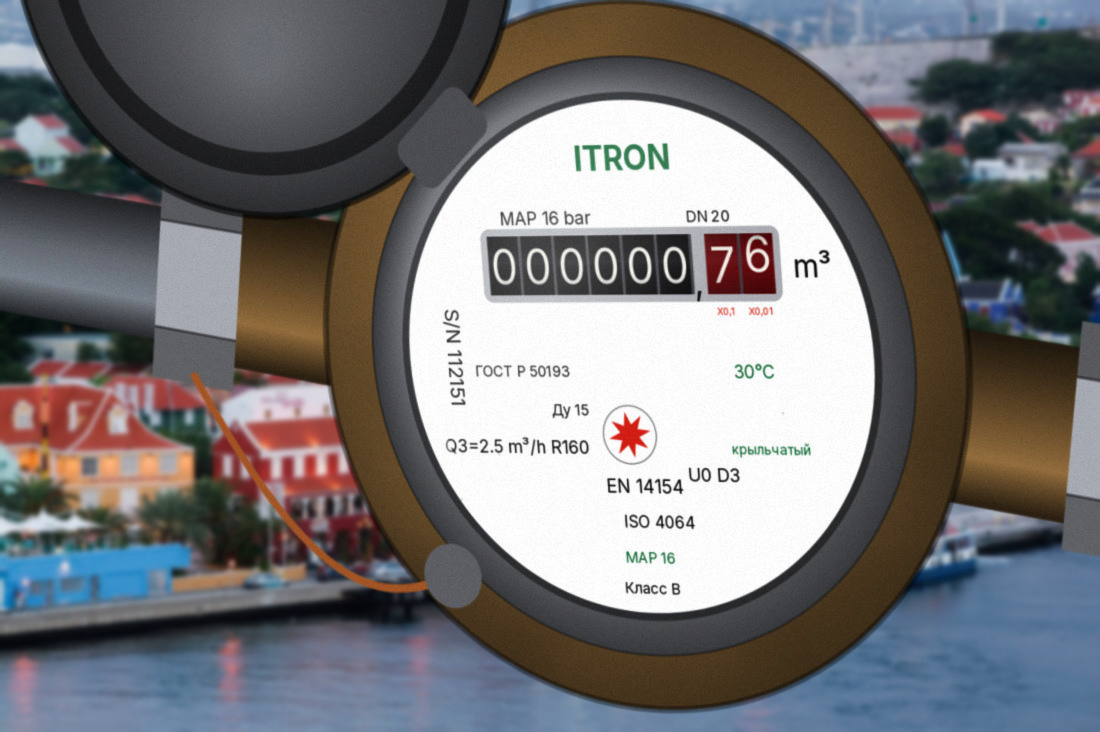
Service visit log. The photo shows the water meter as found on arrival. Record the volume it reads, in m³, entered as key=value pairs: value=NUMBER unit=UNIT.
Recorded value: value=0.76 unit=m³
